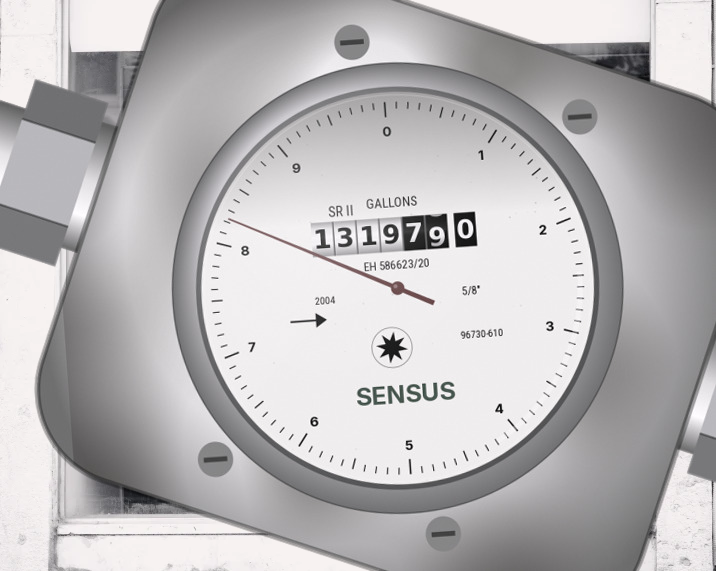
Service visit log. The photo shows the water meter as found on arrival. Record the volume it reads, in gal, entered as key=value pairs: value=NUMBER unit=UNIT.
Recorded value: value=1319788.2 unit=gal
